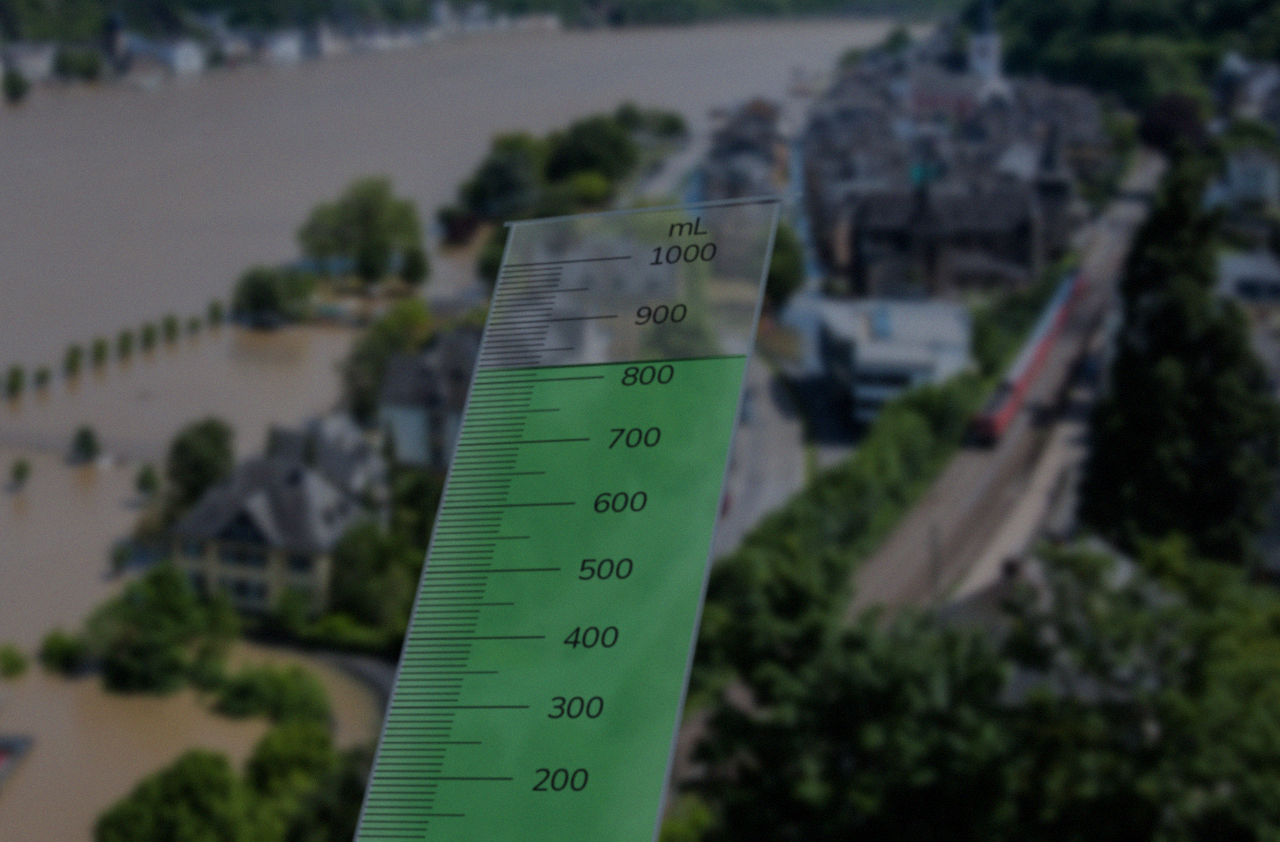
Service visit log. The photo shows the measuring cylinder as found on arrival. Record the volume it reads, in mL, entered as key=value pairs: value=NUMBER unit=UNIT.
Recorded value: value=820 unit=mL
